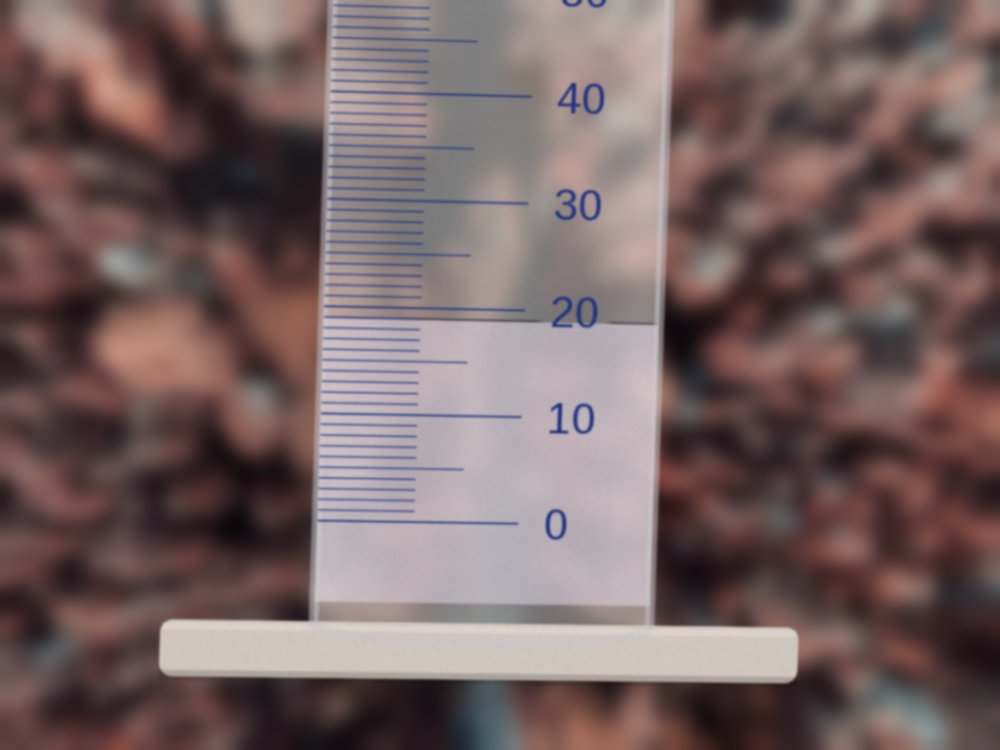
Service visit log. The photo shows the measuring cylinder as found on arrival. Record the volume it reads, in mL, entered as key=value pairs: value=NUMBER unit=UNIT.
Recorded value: value=19 unit=mL
